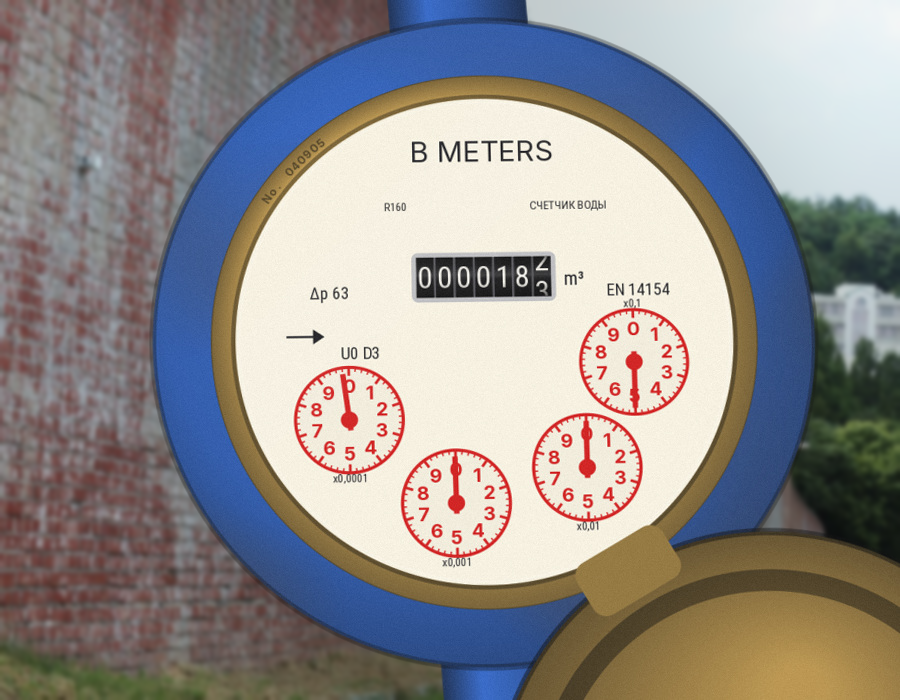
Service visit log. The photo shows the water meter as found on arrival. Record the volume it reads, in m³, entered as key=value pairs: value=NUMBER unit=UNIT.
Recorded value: value=182.4999 unit=m³
